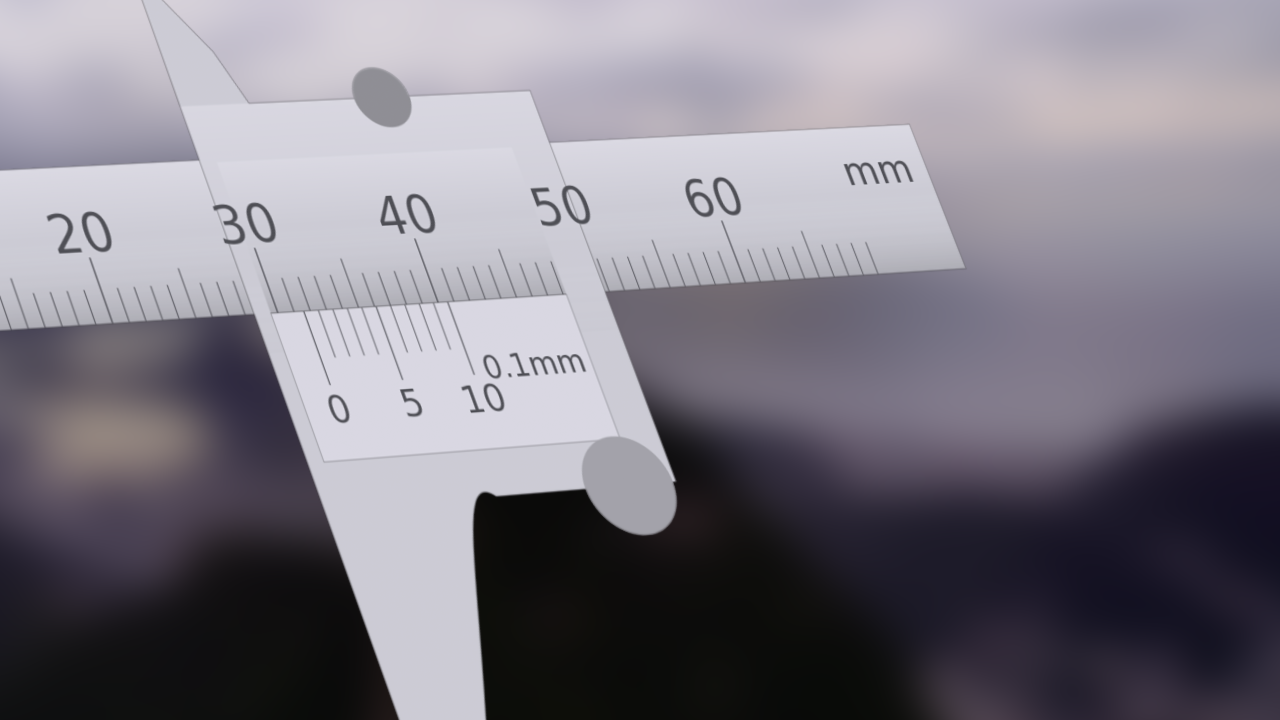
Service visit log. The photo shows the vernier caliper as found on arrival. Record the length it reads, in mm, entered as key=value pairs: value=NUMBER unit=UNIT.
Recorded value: value=31.6 unit=mm
